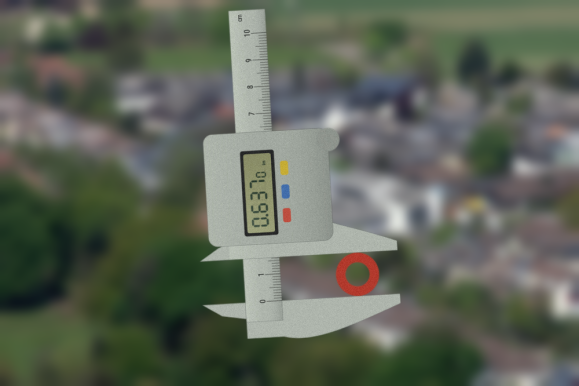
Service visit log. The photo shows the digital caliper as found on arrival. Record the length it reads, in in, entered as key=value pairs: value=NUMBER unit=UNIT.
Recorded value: value=0.6370 unit=in
